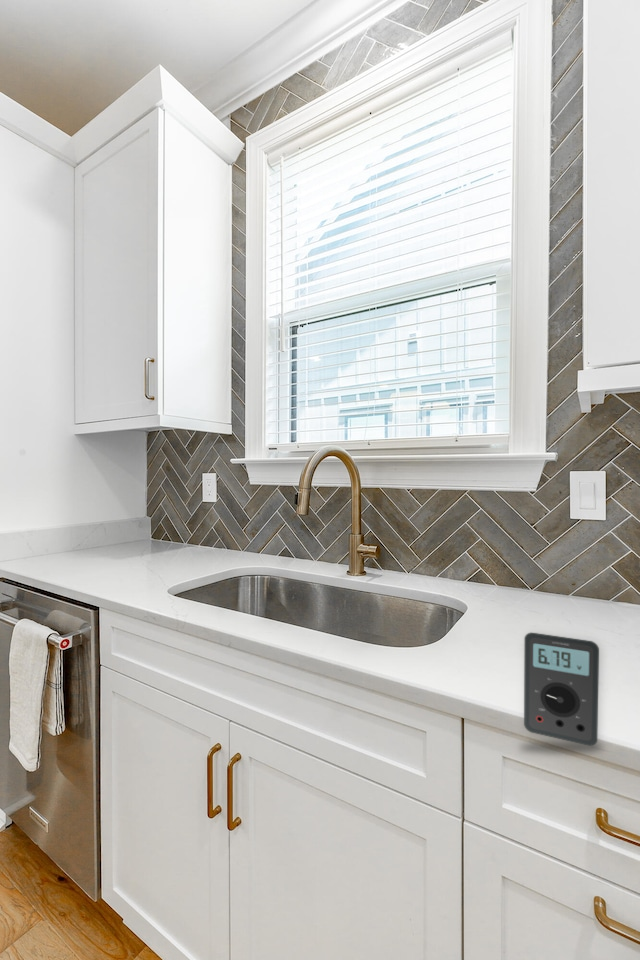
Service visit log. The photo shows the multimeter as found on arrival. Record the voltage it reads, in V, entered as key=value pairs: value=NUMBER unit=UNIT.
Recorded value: value=6.79 unit=V
